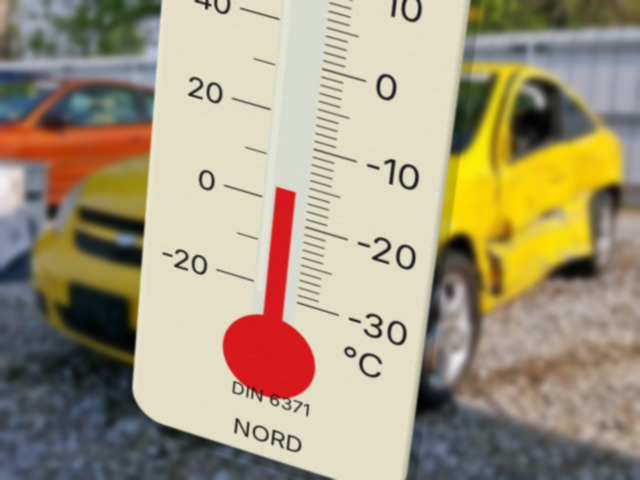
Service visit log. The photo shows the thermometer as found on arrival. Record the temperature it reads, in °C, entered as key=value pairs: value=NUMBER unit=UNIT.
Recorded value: value=-16 unit=°C
